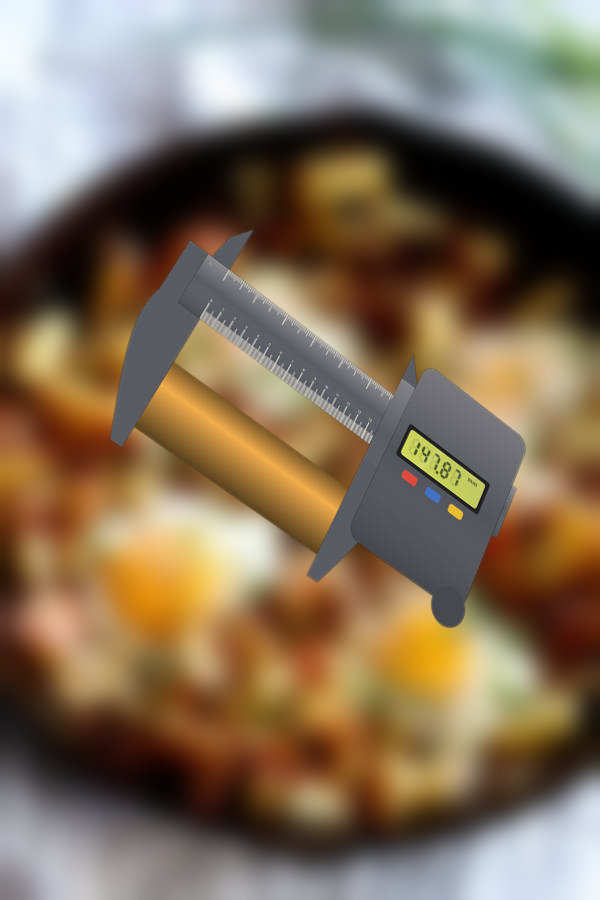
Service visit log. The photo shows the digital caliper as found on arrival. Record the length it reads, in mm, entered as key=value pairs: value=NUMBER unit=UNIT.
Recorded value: value=147.87 unit=mm
